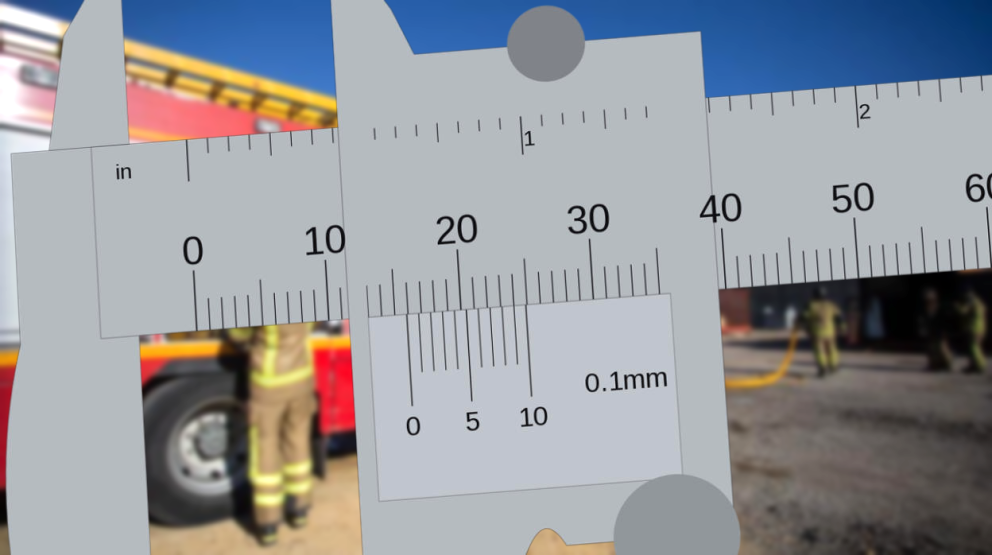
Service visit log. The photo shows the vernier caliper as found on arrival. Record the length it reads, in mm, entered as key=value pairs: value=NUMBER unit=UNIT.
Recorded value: value=15.9 unit=mm
